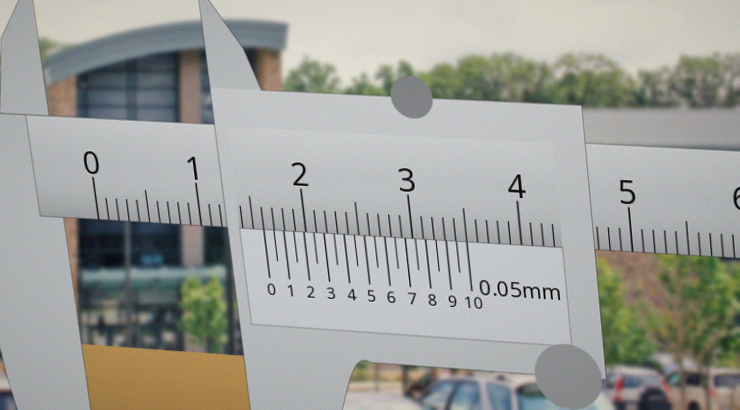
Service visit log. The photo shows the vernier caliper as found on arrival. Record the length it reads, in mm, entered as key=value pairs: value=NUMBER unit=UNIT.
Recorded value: value=16.0 unit=mm
